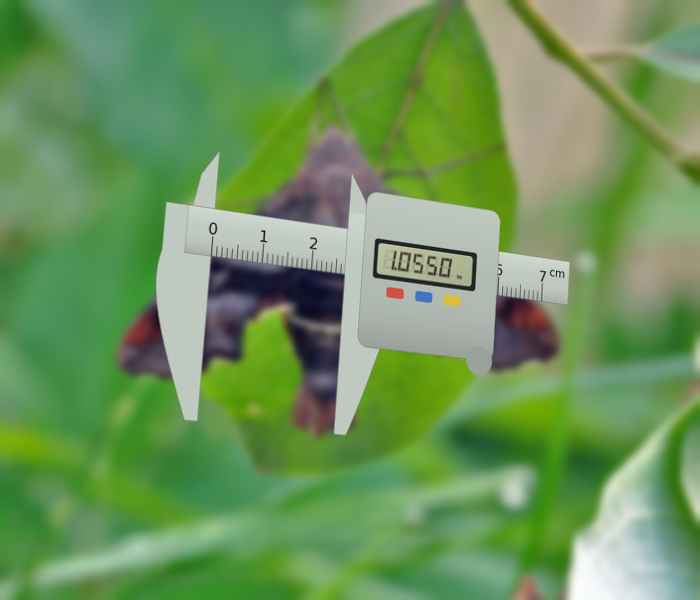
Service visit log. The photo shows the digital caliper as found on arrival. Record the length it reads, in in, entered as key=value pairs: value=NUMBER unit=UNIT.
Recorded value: value=1.0550 unit=in
